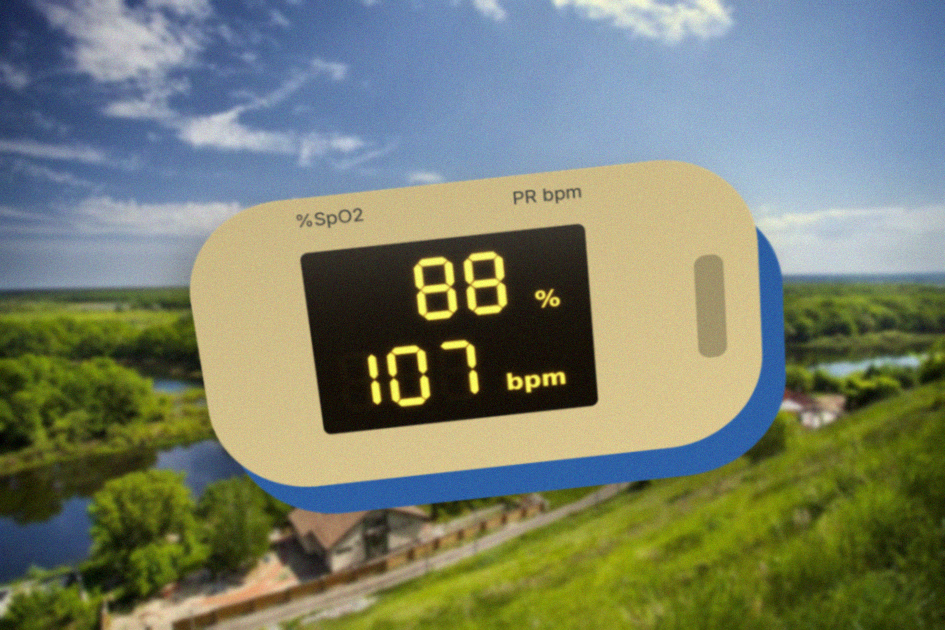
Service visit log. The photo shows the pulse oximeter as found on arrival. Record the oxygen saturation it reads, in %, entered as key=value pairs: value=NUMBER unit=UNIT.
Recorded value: value=88 unit=%
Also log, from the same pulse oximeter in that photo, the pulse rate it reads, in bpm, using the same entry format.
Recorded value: value=107 unit=bpm
